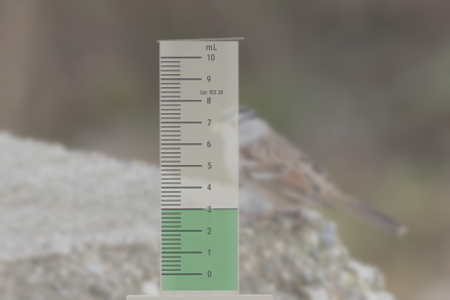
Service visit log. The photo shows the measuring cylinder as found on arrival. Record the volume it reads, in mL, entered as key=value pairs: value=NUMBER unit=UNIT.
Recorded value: value=3 unit=mL
